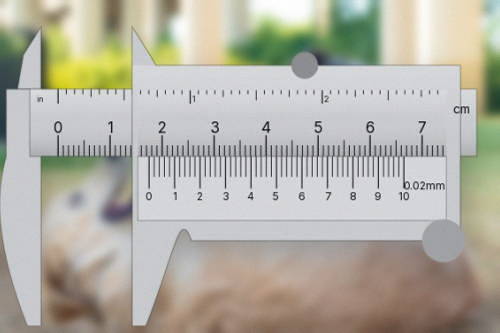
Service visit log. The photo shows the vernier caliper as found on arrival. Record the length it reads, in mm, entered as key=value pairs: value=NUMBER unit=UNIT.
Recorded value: value=17.5 unit=mm
